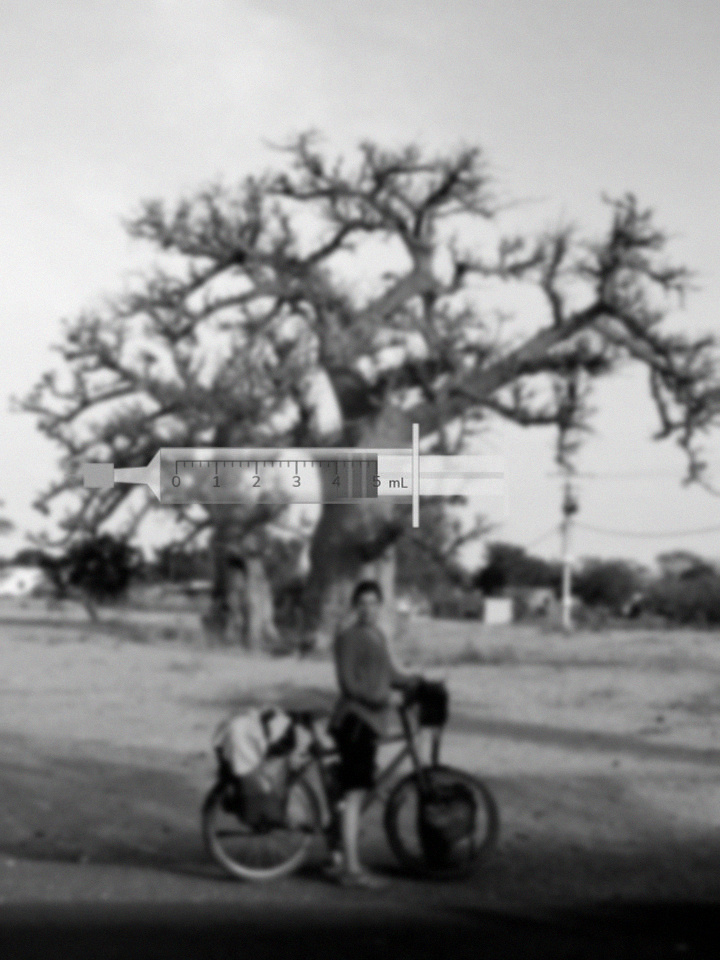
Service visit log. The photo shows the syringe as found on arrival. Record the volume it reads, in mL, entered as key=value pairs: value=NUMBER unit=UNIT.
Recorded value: value=4 unit=mL
